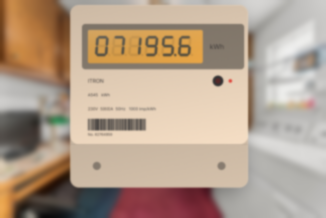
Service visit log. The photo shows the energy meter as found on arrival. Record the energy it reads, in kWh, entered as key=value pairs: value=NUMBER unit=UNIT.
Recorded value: value=7195.6 unit=kWh
